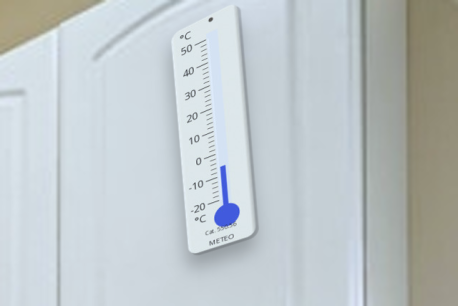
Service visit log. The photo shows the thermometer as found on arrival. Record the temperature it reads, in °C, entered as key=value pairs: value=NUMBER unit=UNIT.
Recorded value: value=-6 unit=°C
